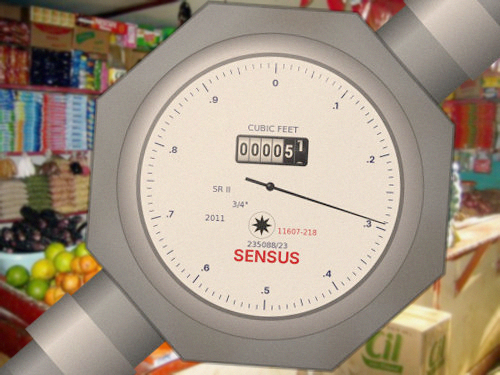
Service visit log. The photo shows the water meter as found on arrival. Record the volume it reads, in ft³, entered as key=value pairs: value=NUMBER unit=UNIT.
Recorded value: value=51.29 unit=ft³
